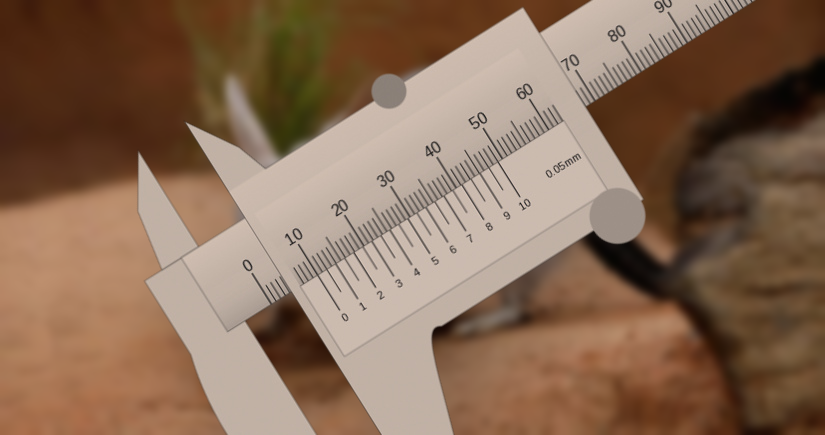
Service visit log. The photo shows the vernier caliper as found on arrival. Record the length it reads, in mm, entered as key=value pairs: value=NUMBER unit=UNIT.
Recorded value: value=10.0 unit=mm
